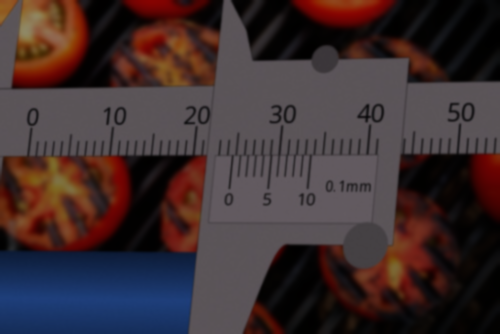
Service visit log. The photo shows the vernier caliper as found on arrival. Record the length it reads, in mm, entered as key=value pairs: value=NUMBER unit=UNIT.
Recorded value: value=24.6 unit=mm
